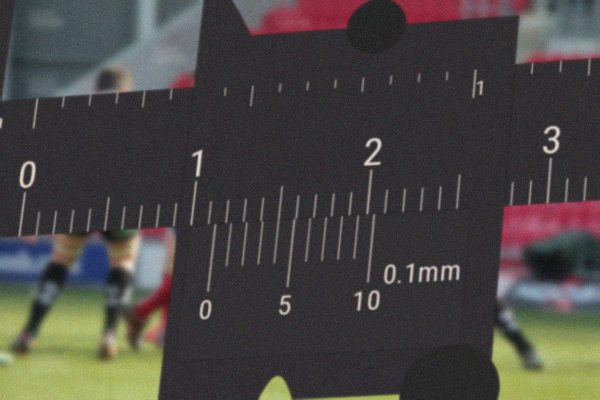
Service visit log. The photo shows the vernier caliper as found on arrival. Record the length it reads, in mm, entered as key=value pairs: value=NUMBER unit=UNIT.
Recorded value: value=11.4 unit=mm
